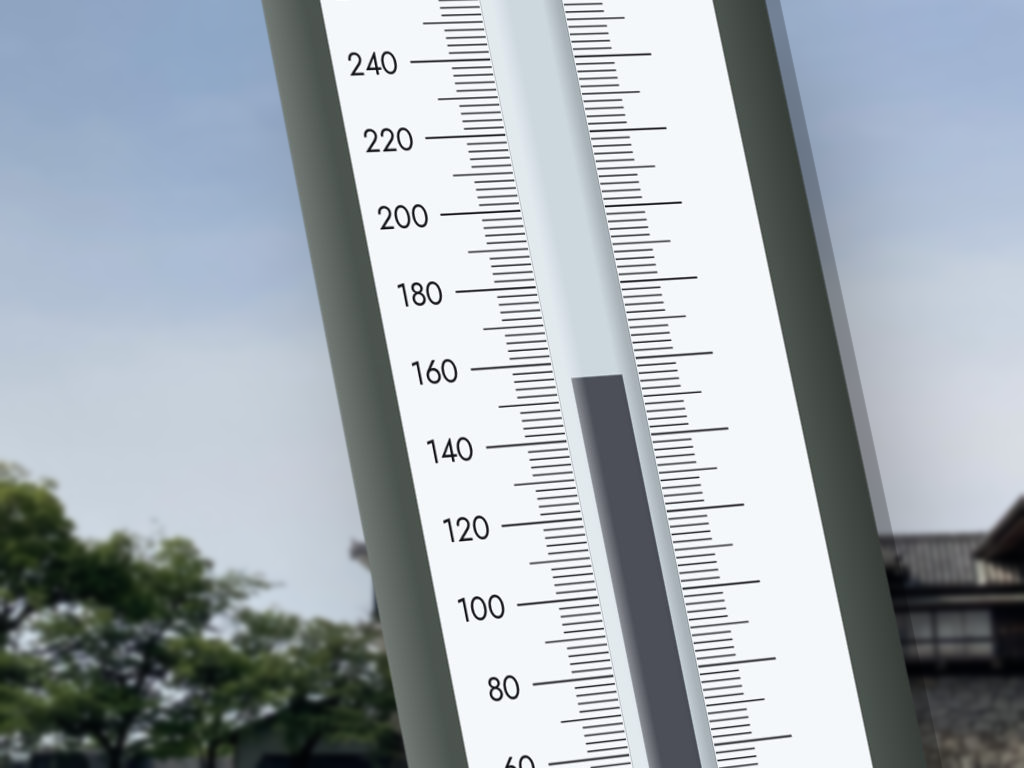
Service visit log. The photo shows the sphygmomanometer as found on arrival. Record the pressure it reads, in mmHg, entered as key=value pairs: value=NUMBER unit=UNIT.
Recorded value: value=156 unit=mmHg
